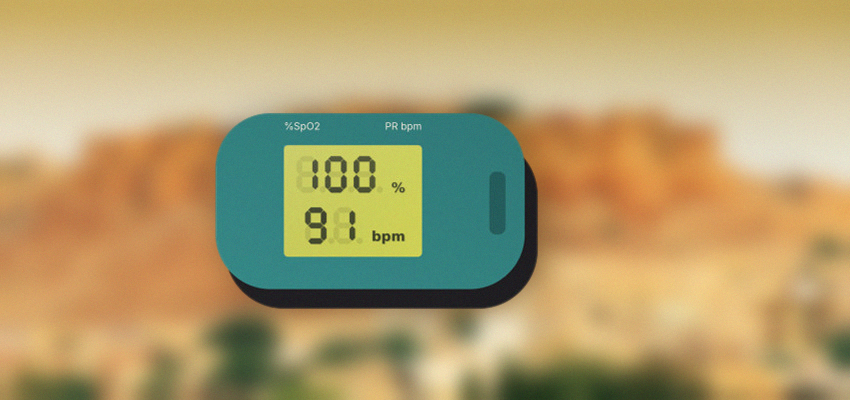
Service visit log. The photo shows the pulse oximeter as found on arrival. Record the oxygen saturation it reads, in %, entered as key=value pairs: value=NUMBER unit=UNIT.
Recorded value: value=100 unit=%
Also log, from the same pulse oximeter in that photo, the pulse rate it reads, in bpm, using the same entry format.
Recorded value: value=91 unit=bpm
